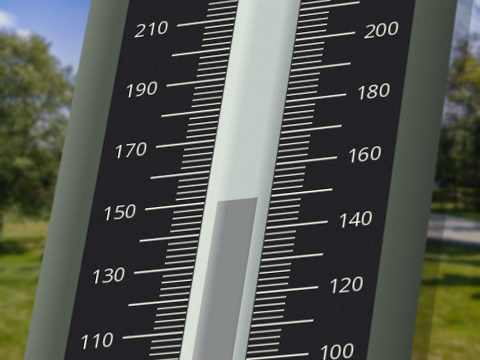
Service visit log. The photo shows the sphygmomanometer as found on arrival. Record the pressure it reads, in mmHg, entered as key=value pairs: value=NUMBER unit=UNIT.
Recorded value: value=150 unit=mmHg
